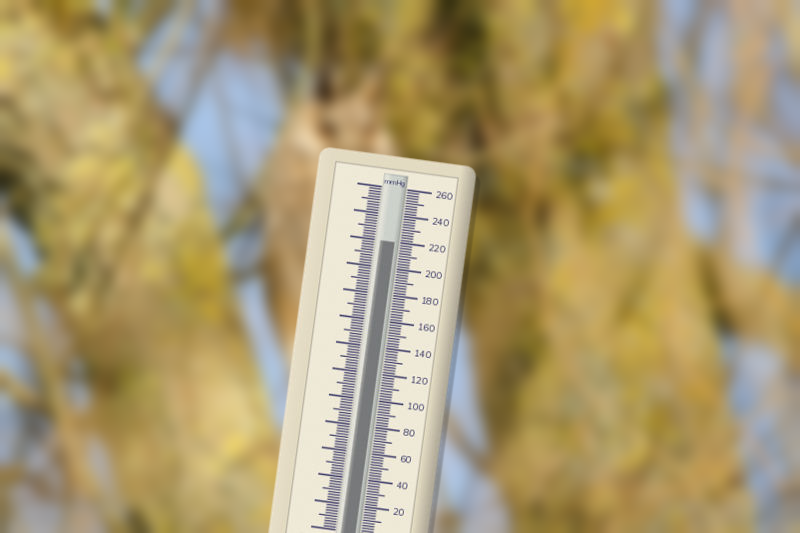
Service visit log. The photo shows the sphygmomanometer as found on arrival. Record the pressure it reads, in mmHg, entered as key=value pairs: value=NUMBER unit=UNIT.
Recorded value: value=220 unit=mmHg
